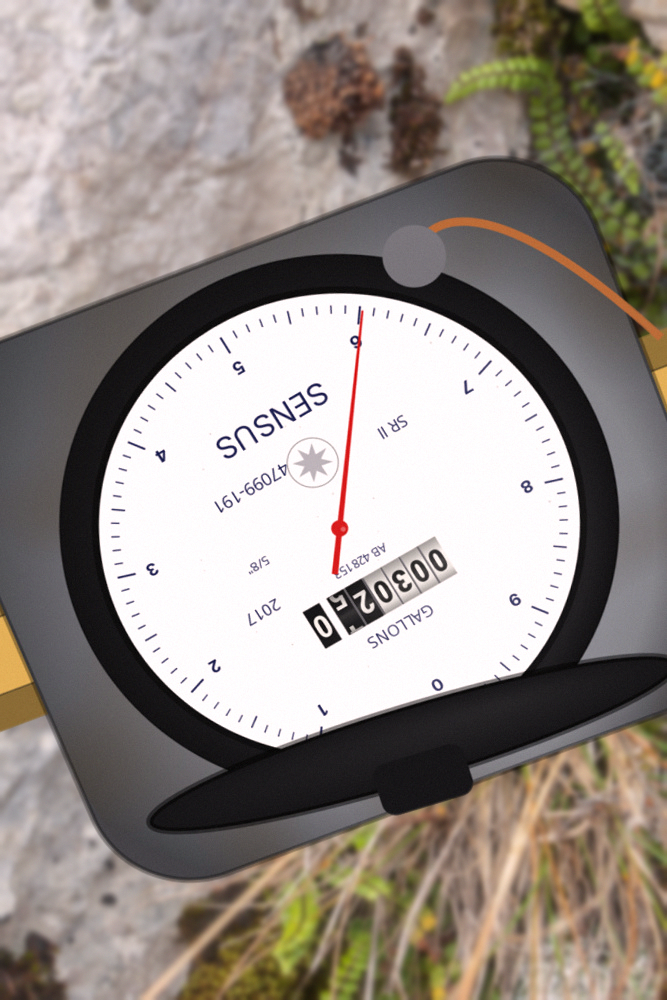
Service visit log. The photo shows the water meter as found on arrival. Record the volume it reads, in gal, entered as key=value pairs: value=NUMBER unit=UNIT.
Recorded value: value=30246.0 unit=gal
